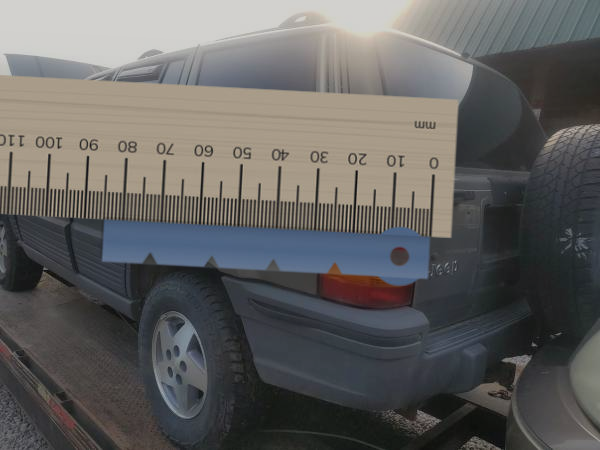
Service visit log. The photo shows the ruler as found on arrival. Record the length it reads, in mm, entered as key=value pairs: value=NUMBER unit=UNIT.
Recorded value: value=85 unit=mm
